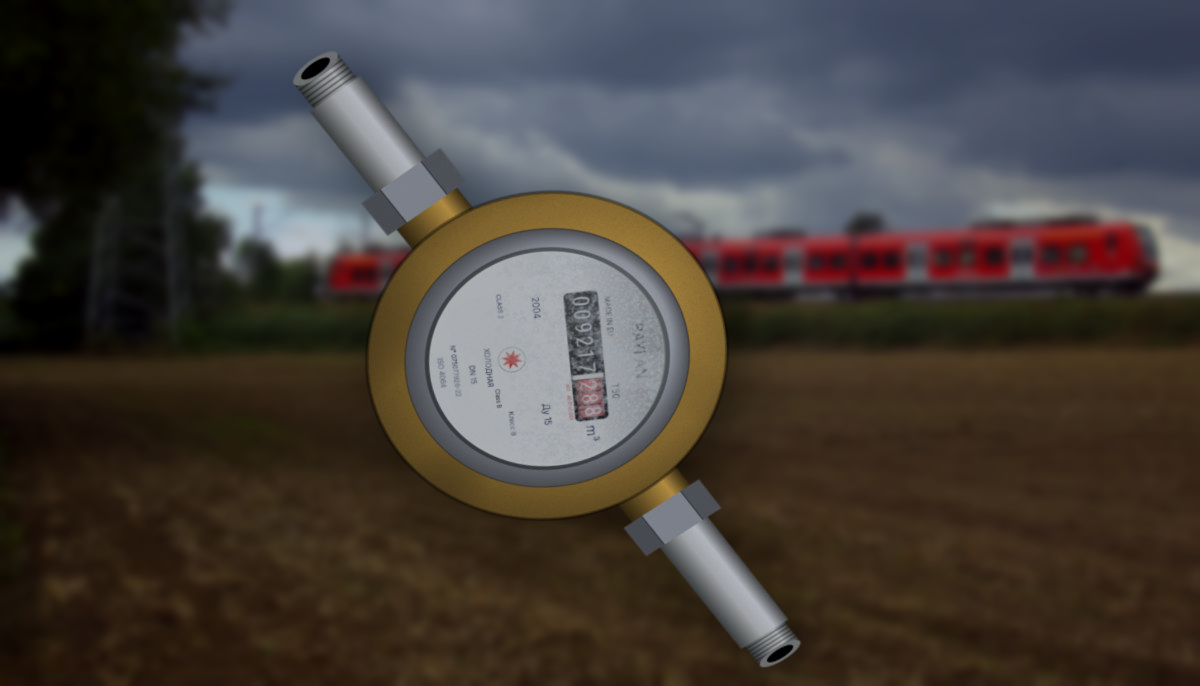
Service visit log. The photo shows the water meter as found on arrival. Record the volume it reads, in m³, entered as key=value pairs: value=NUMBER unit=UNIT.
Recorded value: value=9217.288 unit=m³
